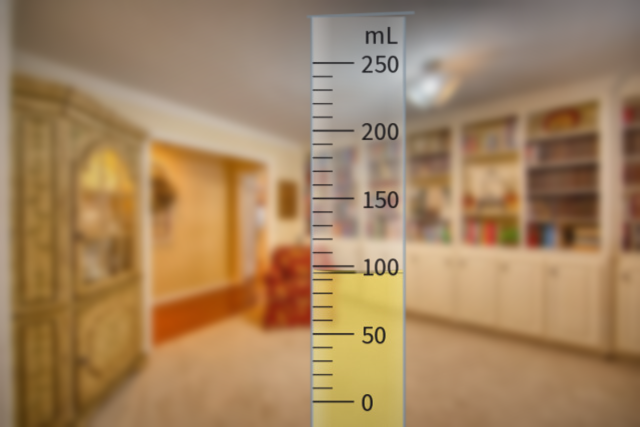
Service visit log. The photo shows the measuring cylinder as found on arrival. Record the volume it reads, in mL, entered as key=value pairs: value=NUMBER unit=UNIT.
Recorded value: value=95 unit=mL
